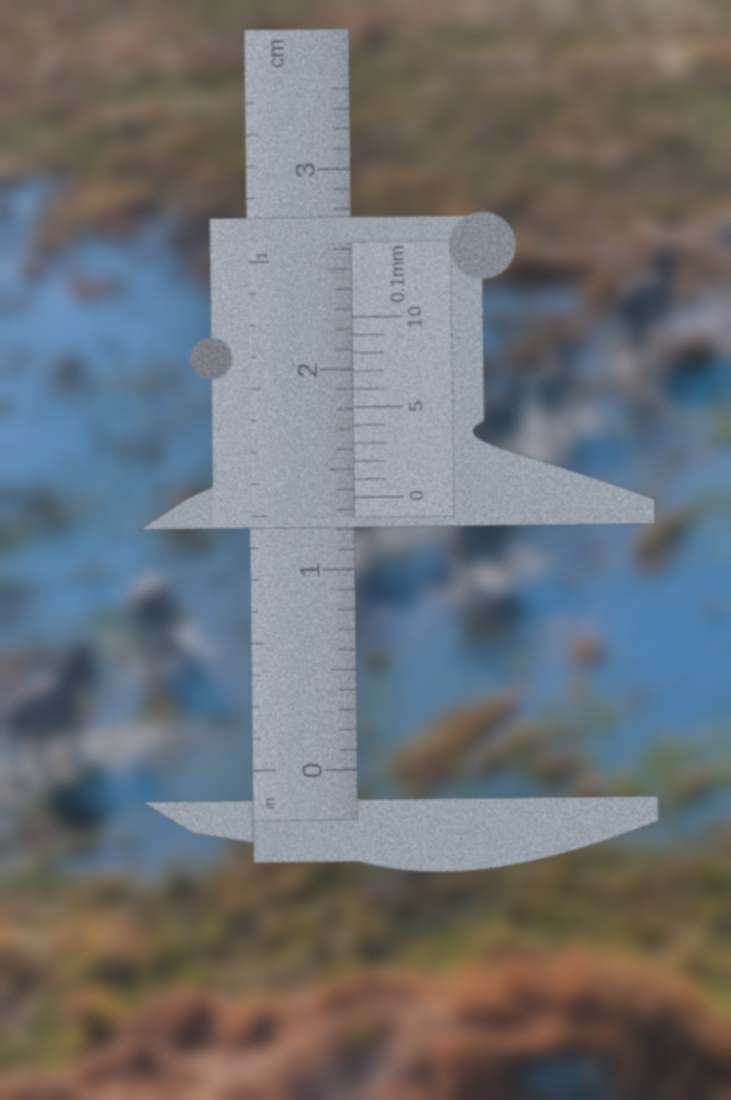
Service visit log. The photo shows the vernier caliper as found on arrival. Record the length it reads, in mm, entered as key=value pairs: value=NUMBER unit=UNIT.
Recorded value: value=13.6 unit=mm
